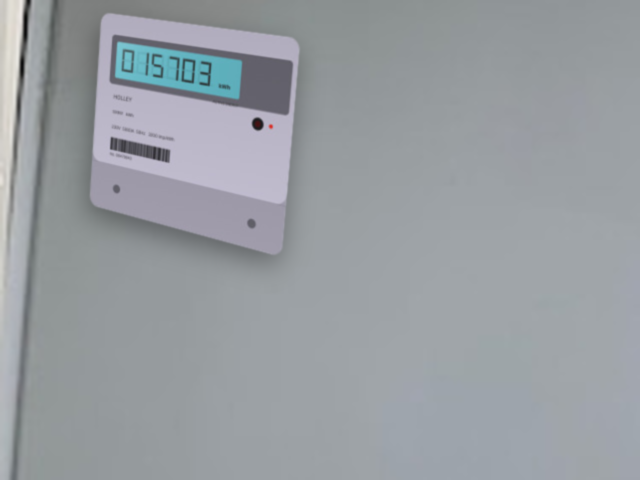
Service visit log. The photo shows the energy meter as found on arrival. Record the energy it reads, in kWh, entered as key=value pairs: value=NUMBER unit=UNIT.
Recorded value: value=15703 unit=kWh
